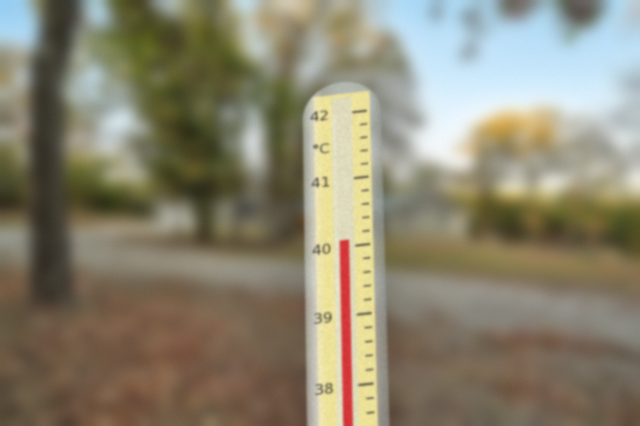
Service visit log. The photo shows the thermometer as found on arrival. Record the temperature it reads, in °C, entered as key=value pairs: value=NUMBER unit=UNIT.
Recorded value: value=40.1 unit=°C
